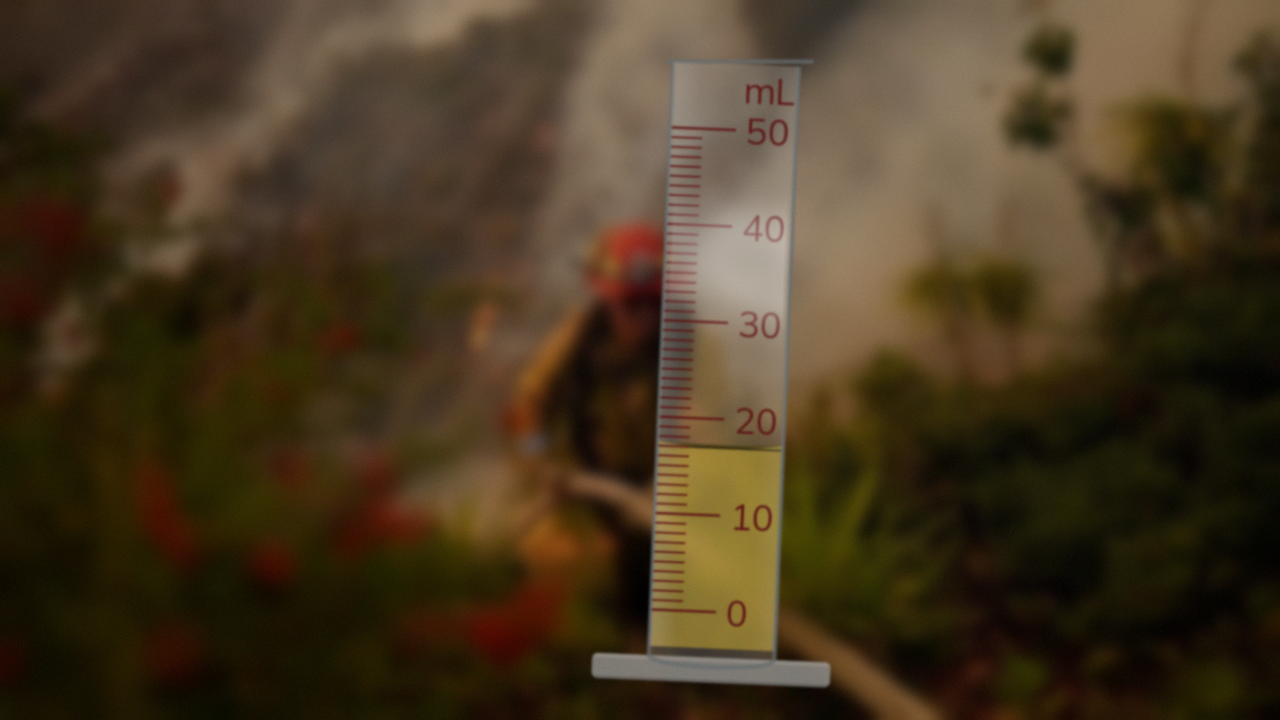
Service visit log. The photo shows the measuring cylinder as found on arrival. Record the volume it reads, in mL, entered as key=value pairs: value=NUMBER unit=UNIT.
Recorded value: value=17 unit=mL
